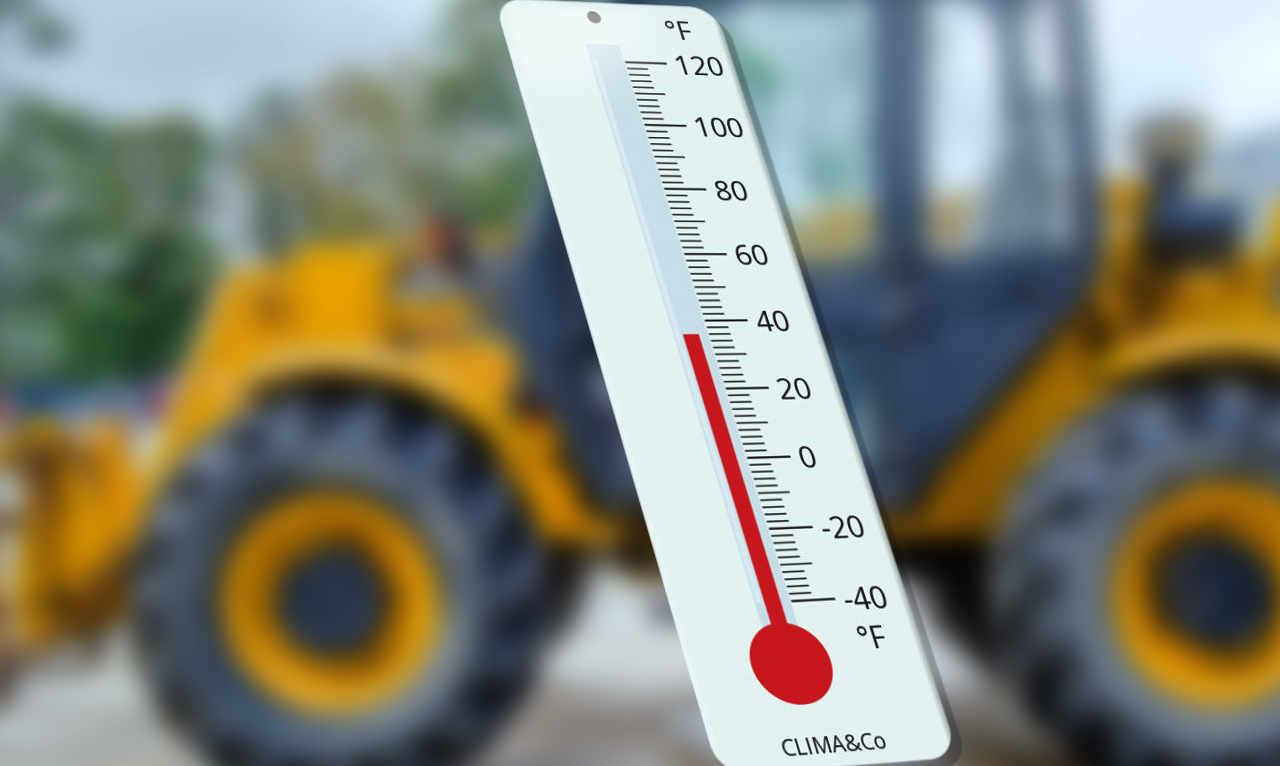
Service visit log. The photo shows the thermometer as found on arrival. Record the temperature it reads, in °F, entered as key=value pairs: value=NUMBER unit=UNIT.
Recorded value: value=36 unit=°F
